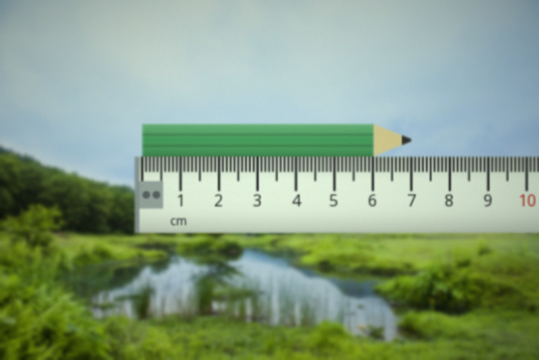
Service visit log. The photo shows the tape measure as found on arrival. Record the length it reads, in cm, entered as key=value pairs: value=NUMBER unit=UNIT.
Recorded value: value=7 unit=cm
